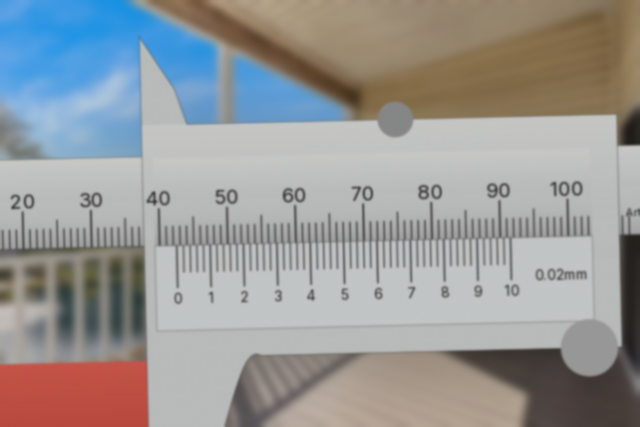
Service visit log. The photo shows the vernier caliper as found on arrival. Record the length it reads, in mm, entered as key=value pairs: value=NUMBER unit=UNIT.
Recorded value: value=42.5 unit=mm
